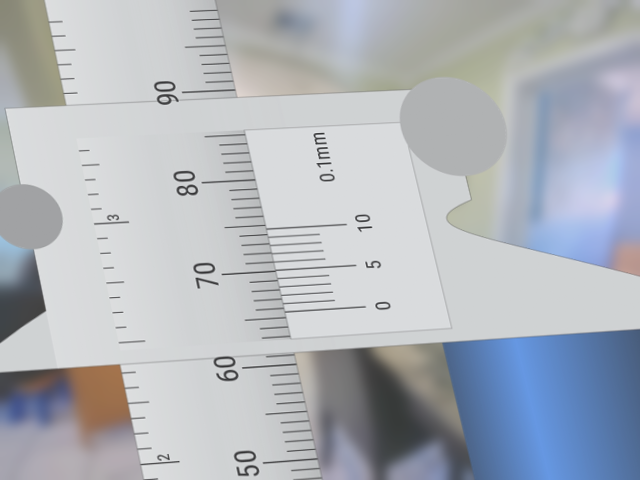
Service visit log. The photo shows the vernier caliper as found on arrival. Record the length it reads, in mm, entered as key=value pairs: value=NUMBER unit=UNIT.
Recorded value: value=65.6 unit=mm
